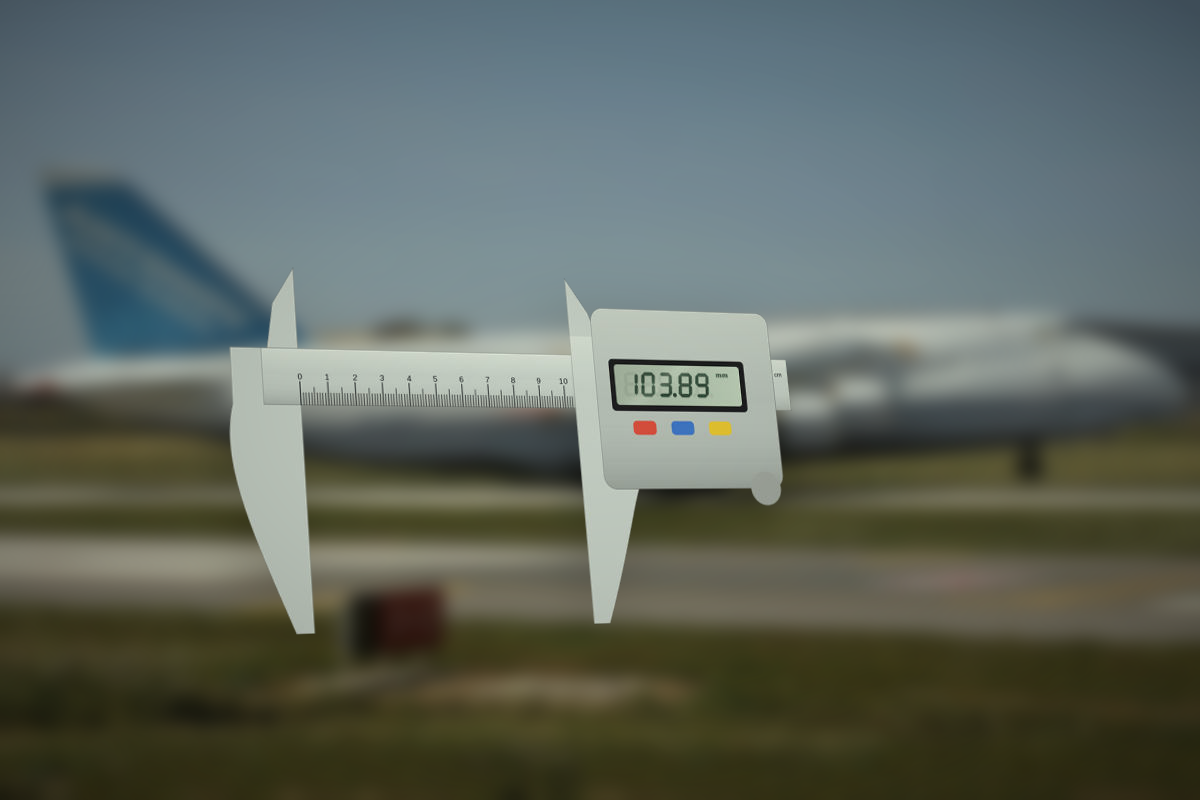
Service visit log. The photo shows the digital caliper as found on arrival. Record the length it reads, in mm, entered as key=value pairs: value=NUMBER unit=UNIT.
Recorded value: value=103.89 unit=mm
